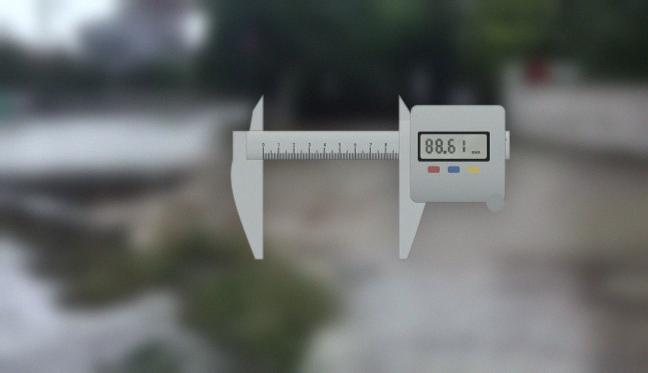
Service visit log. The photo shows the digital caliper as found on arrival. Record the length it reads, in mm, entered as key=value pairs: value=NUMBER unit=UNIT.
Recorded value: value=88.61 unit=mm
